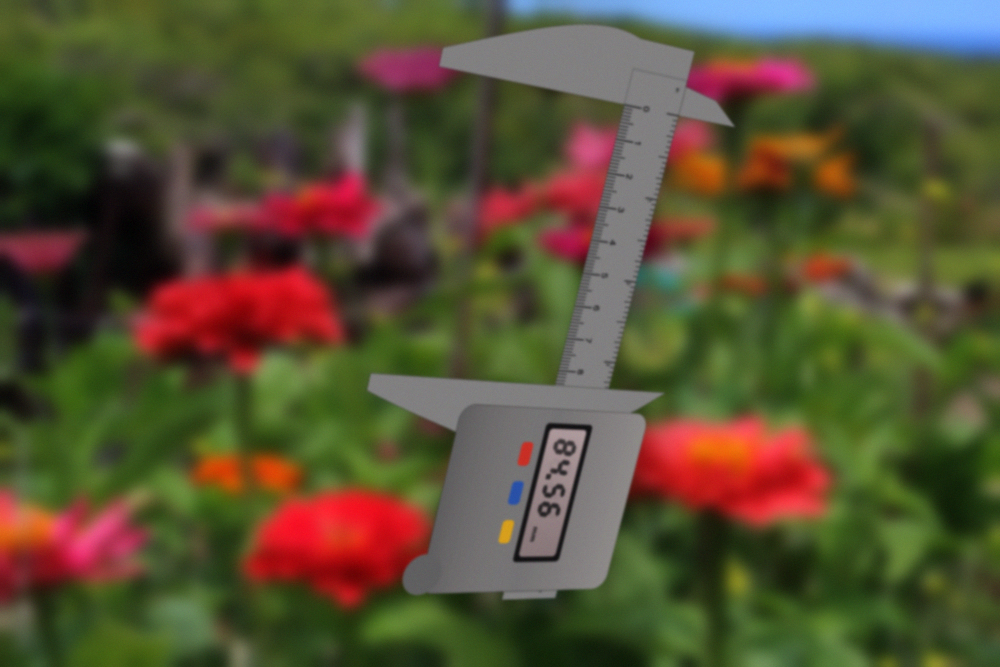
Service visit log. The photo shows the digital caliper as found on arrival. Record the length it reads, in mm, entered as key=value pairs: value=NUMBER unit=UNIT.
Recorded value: value=84.56 unit=mm
